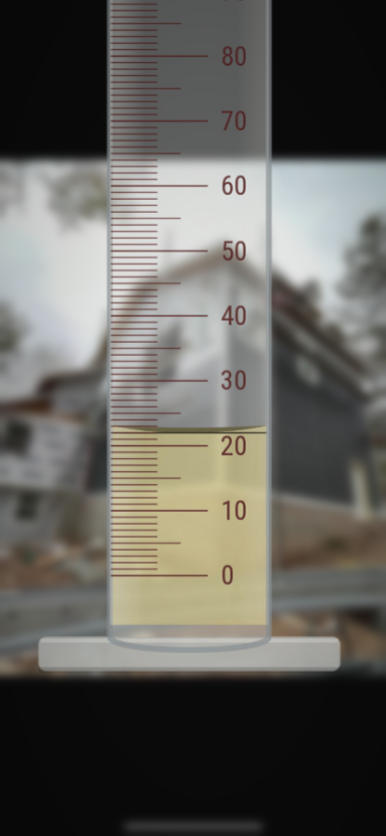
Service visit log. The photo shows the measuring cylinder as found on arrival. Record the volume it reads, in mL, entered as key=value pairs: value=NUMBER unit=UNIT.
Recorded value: value=22 unit=mL
